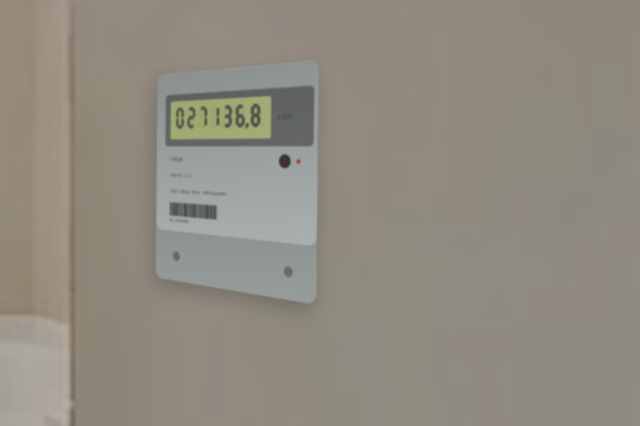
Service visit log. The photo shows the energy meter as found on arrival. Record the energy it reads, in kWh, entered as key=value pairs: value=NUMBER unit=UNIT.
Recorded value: value=27136.8 unit=kWh
